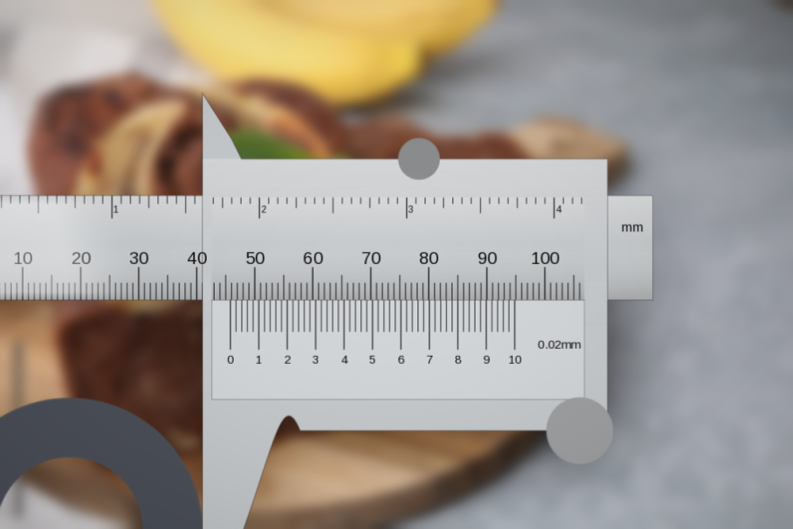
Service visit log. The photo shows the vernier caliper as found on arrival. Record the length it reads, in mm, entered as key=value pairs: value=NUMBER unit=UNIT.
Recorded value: value=45.8 unit=mm
